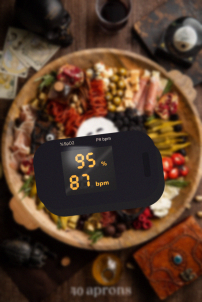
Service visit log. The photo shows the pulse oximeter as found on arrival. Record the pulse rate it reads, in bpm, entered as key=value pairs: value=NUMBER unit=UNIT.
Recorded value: value=87 unit=bpm
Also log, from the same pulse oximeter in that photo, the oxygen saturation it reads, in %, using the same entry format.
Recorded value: value=95 unit=%
